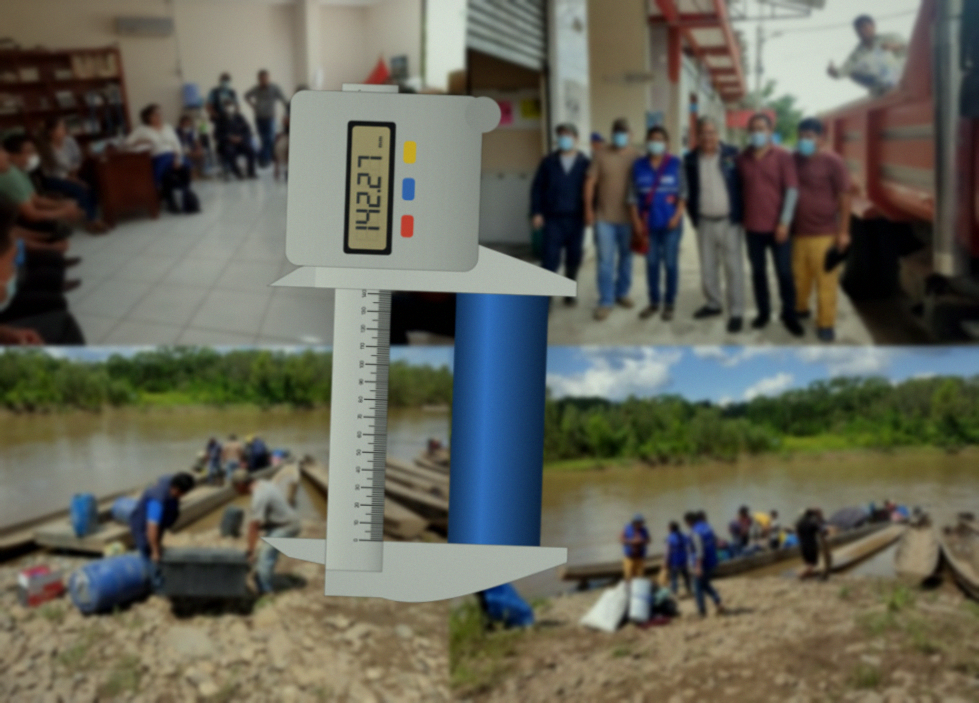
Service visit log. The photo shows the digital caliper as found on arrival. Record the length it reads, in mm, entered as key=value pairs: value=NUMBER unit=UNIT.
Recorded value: value=142.27 unit=mm
